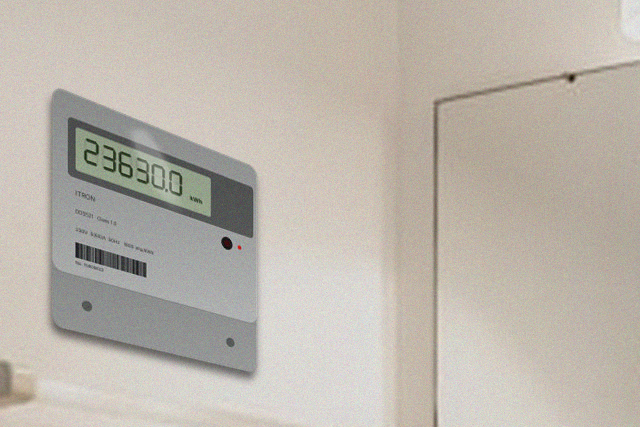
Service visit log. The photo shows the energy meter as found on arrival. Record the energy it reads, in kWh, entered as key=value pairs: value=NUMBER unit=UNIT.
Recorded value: value=23630.0 unit=kWh
